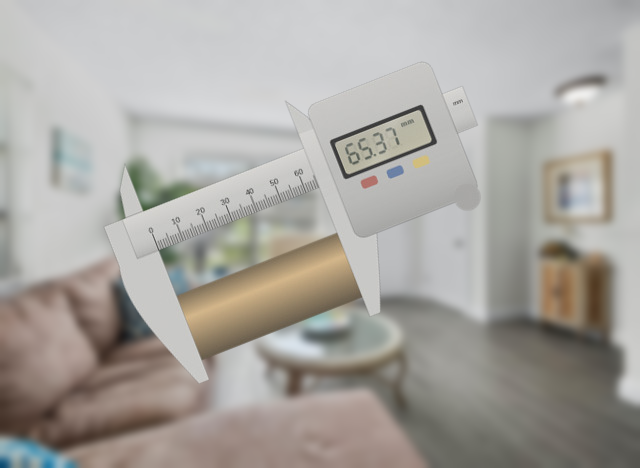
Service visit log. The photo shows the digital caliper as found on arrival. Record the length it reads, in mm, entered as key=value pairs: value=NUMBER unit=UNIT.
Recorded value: value=65.37 unit=mm
